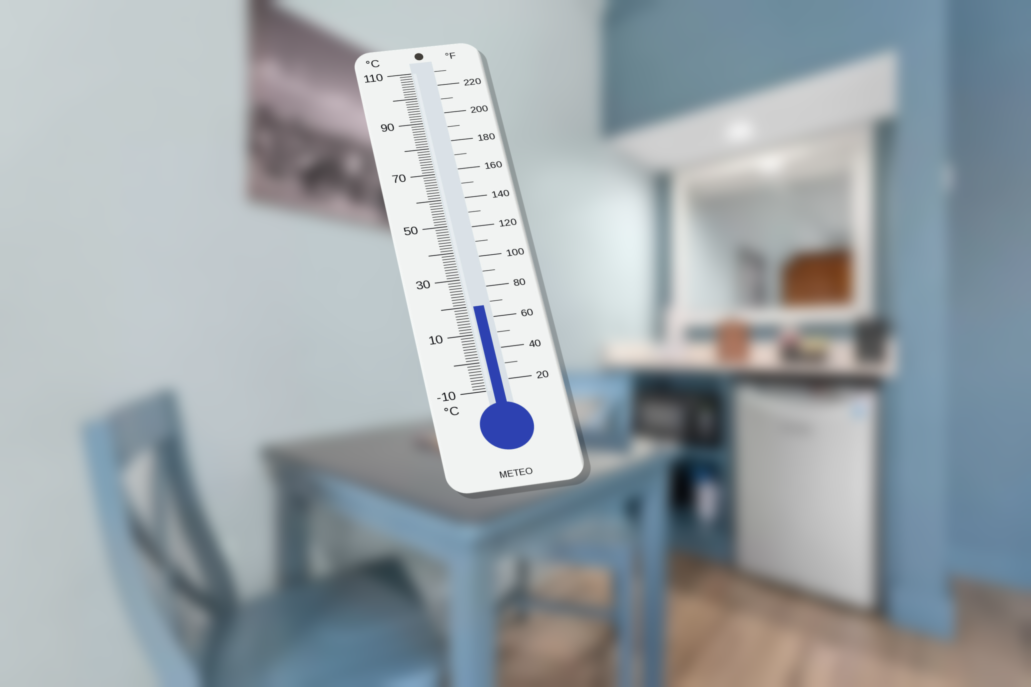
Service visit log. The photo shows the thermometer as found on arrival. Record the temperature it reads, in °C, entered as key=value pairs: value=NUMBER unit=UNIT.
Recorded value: value=20 unit=°C
